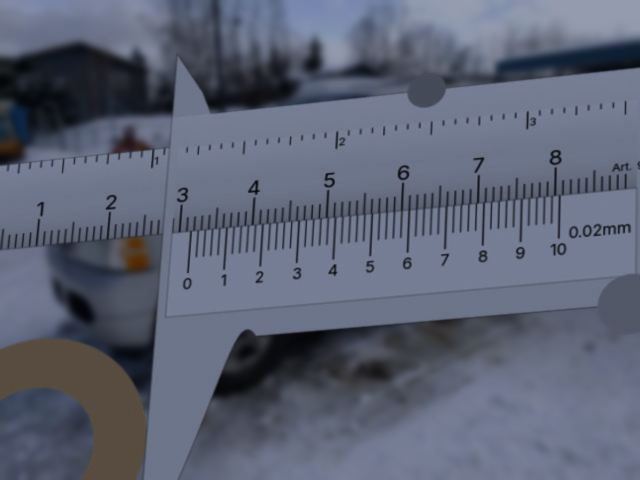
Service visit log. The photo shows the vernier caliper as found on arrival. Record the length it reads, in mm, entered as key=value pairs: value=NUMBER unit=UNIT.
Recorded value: value=31.6 unit=mm
